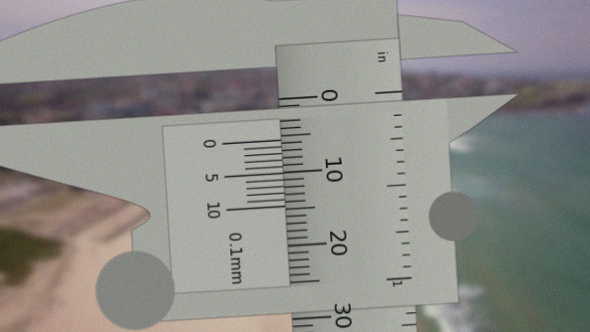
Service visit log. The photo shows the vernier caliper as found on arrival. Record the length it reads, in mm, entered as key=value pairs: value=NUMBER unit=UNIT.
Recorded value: value=5.6 unit=mm
